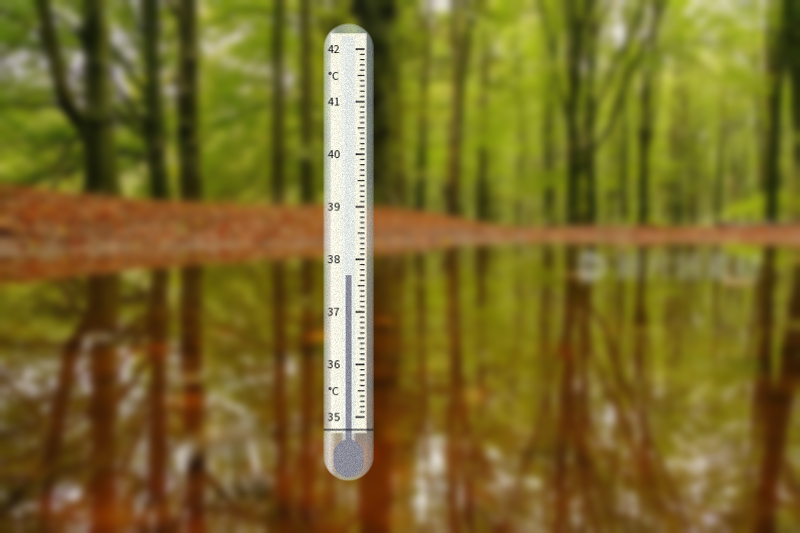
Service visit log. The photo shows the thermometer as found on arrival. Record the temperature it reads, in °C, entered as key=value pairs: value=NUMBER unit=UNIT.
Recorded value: value=37.7 unit=°C
